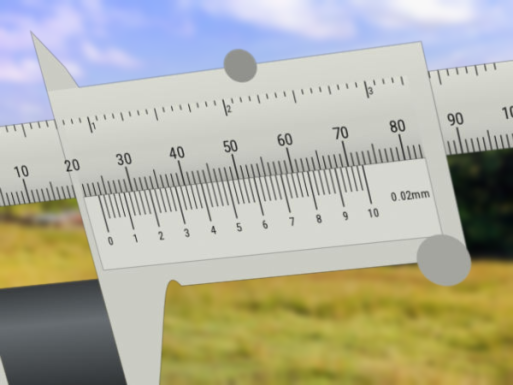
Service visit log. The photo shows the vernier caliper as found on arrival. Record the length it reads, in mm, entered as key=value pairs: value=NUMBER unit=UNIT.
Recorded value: value=23.5 unit=mm
